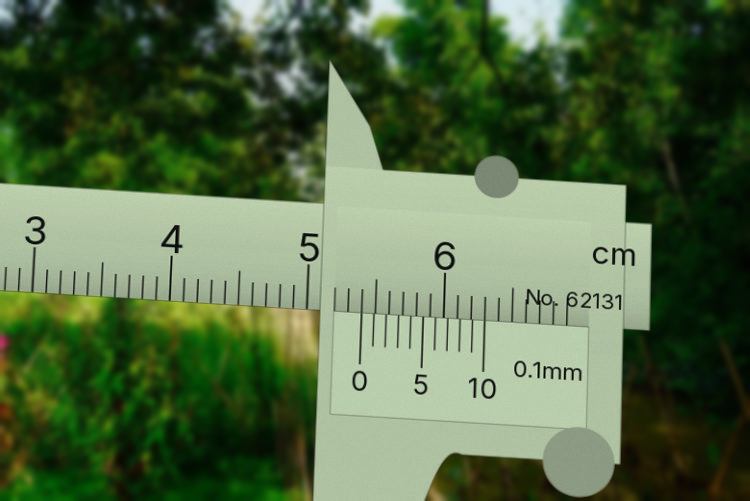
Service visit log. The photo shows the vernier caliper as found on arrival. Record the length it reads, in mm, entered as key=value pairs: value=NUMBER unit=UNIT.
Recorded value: value=54.0 unit=mm
